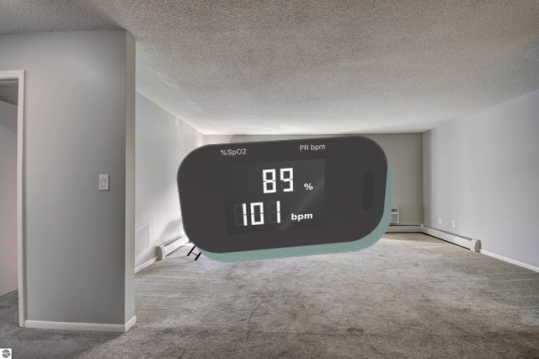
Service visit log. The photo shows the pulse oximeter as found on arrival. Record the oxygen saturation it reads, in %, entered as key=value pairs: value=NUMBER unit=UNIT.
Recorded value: value=89 unit=%
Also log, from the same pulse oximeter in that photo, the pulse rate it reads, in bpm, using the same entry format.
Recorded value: value=101 unit=bpm
